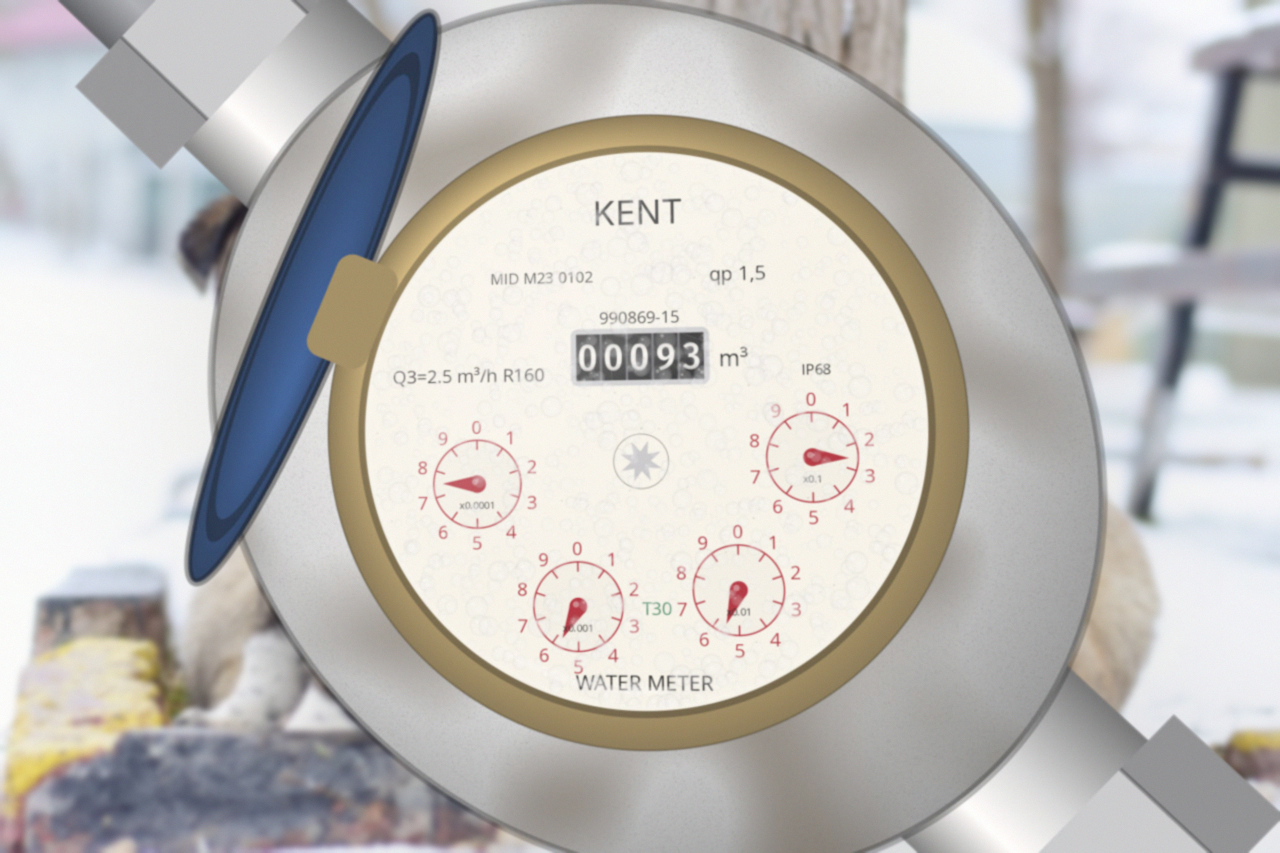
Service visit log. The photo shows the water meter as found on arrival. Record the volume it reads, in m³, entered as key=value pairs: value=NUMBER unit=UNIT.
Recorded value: value=93.2557 unit=m³
